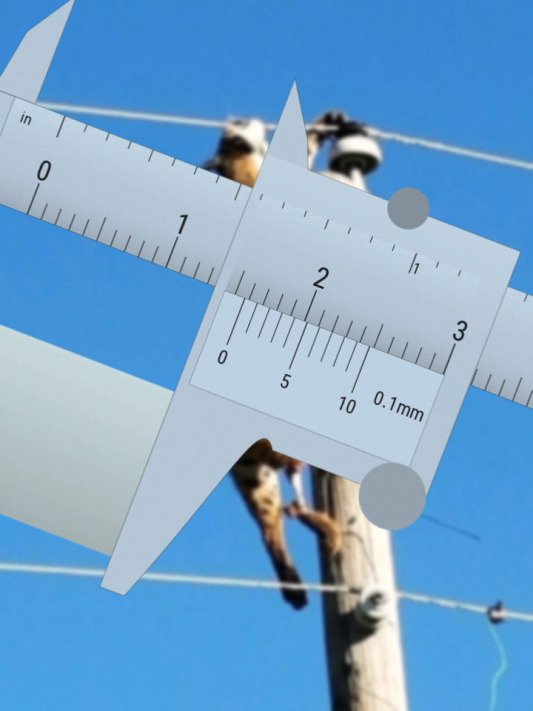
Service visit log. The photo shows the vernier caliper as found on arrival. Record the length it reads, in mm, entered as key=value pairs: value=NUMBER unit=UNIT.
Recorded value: value=15.7 unit=mm
